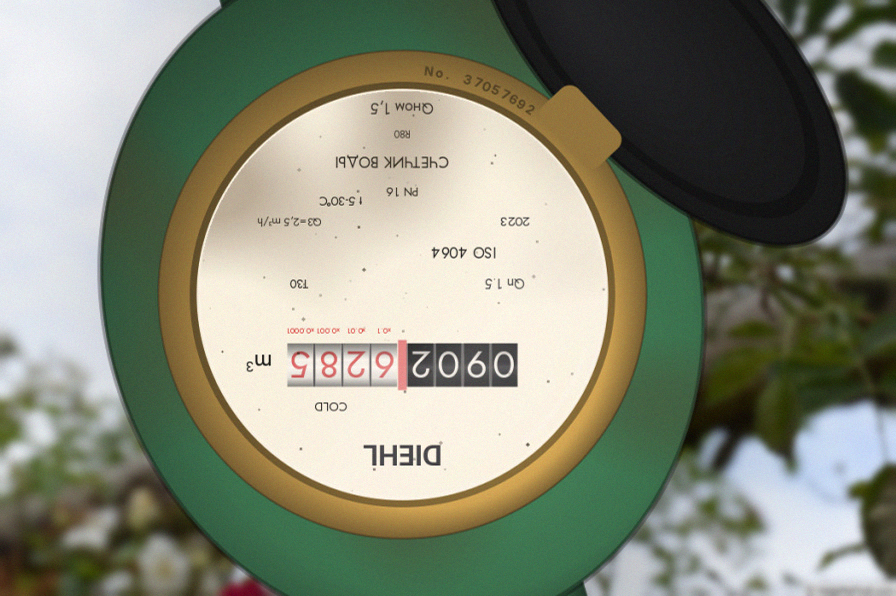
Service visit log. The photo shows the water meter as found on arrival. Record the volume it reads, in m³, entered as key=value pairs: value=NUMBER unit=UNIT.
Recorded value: value=902.6285 unit=m³
